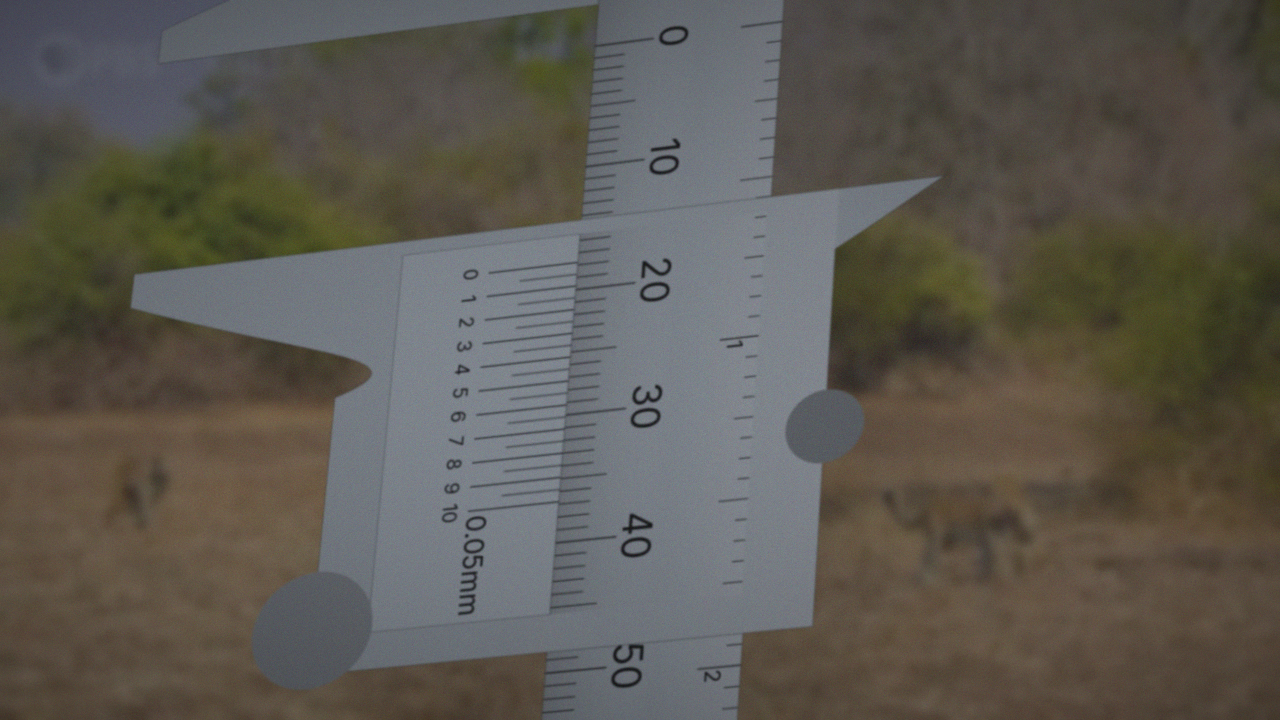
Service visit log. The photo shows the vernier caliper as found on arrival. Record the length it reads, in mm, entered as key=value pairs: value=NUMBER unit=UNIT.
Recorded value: value=17.8 unit=mm
